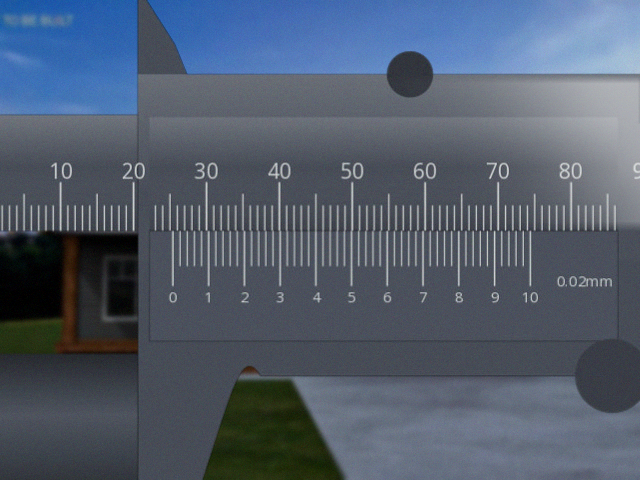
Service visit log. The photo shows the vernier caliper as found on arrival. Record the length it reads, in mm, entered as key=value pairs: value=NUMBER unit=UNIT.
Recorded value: value=25.4 unit=mm
